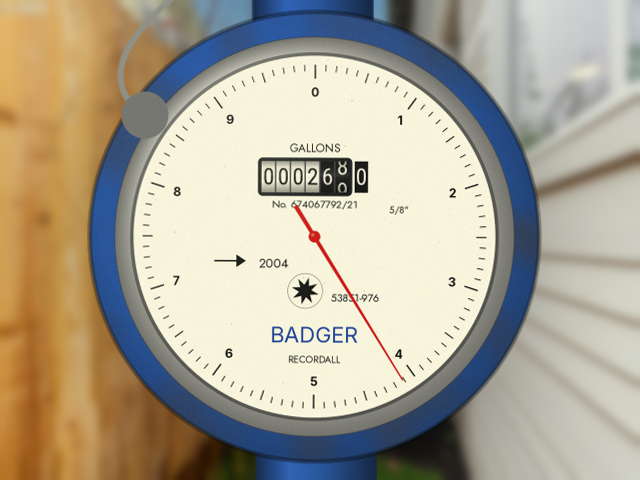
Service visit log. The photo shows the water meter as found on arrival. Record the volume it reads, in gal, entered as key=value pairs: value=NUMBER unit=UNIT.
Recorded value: value=2684.1 unit=gal
